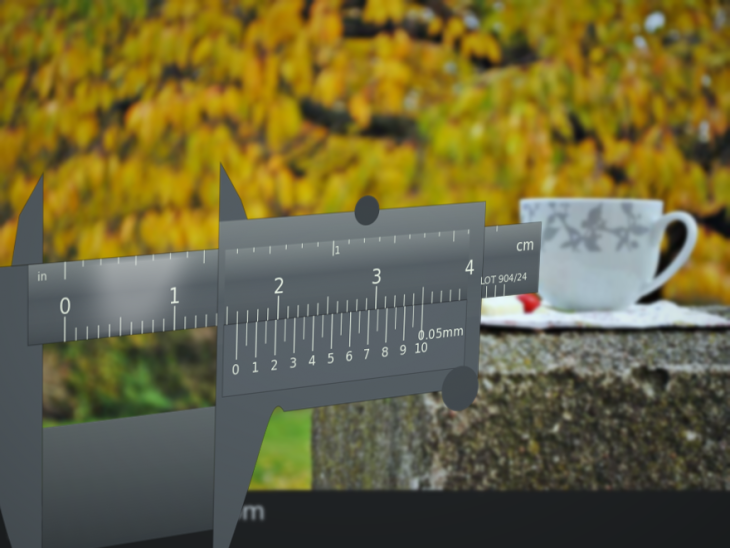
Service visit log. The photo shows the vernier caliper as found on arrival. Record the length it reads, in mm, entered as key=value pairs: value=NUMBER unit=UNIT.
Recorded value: value=16.0 unit=mm
